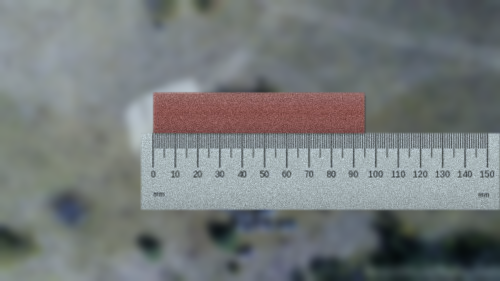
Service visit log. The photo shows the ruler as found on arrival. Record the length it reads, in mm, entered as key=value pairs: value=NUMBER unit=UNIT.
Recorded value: value=95 unit=mm
